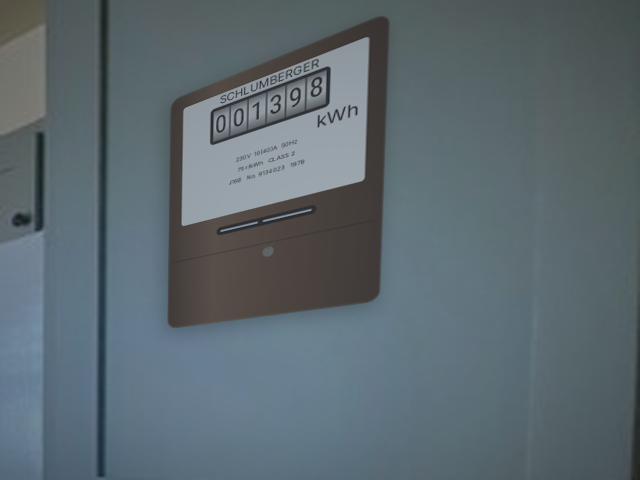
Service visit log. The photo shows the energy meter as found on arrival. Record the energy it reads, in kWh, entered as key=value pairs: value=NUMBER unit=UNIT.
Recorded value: value=1398 unit=kWh
